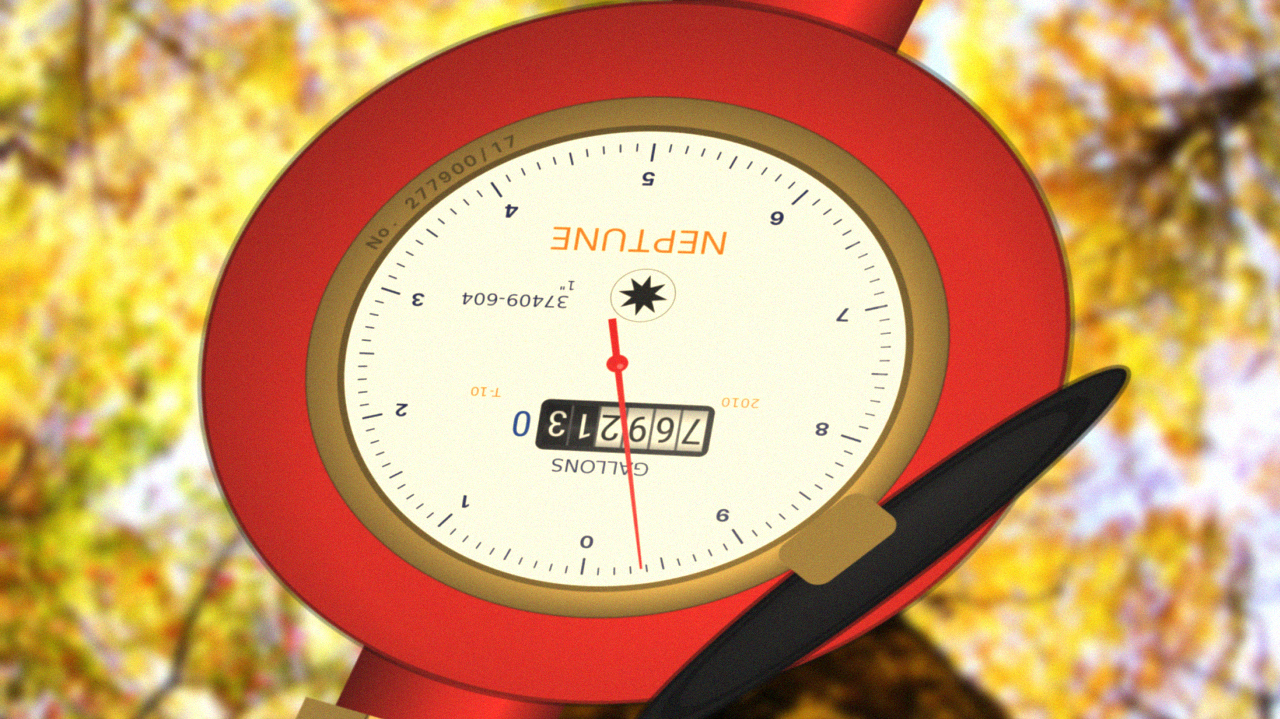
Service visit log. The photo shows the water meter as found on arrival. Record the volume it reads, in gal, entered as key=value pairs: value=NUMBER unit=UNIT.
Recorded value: value=7692129.6 unit=gal
